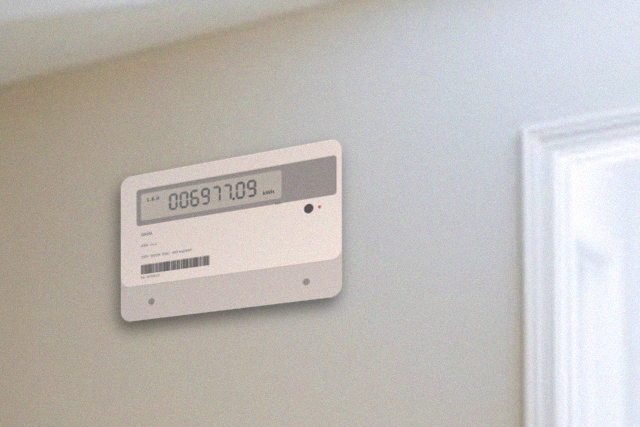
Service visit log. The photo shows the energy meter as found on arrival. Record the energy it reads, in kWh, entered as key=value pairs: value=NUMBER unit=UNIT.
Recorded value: value=6977.09 unit=kWh
